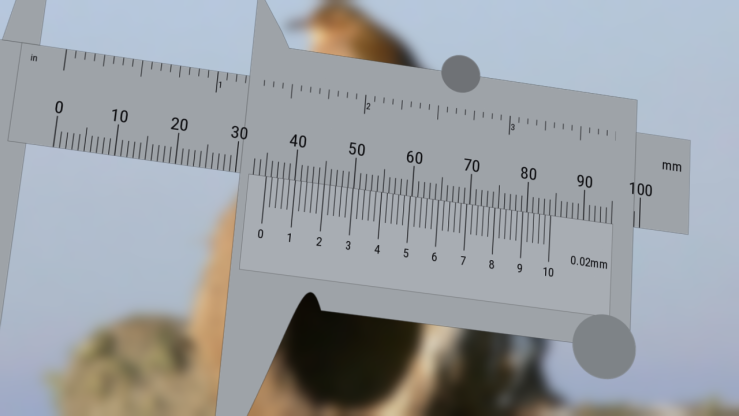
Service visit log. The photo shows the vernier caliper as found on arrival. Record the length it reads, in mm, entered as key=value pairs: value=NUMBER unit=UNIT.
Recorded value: value=35.2 unit=mm
